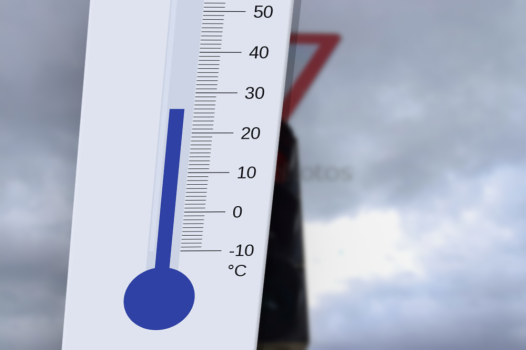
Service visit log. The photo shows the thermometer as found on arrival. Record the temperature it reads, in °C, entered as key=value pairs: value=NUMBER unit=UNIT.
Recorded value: value=26 unit=°C
